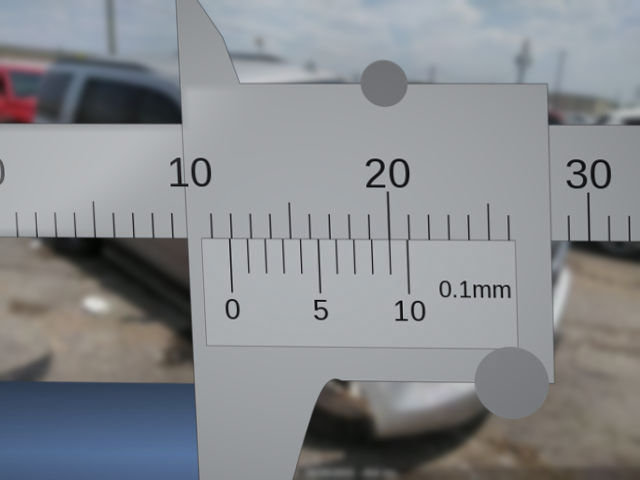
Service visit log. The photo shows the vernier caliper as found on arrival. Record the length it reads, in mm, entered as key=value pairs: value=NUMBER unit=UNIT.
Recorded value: value=11.9 unit=mm
